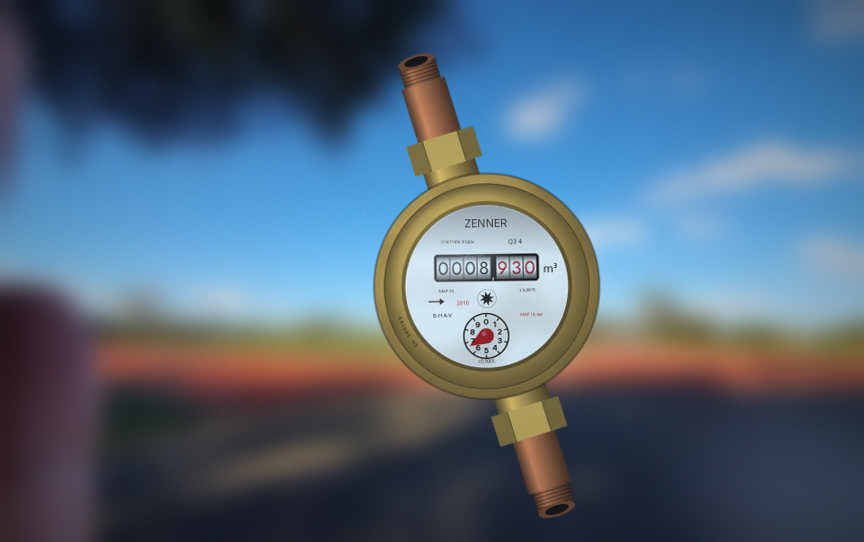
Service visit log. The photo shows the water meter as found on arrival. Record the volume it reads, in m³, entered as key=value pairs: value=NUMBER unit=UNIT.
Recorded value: value=8.9306 unit=m³
